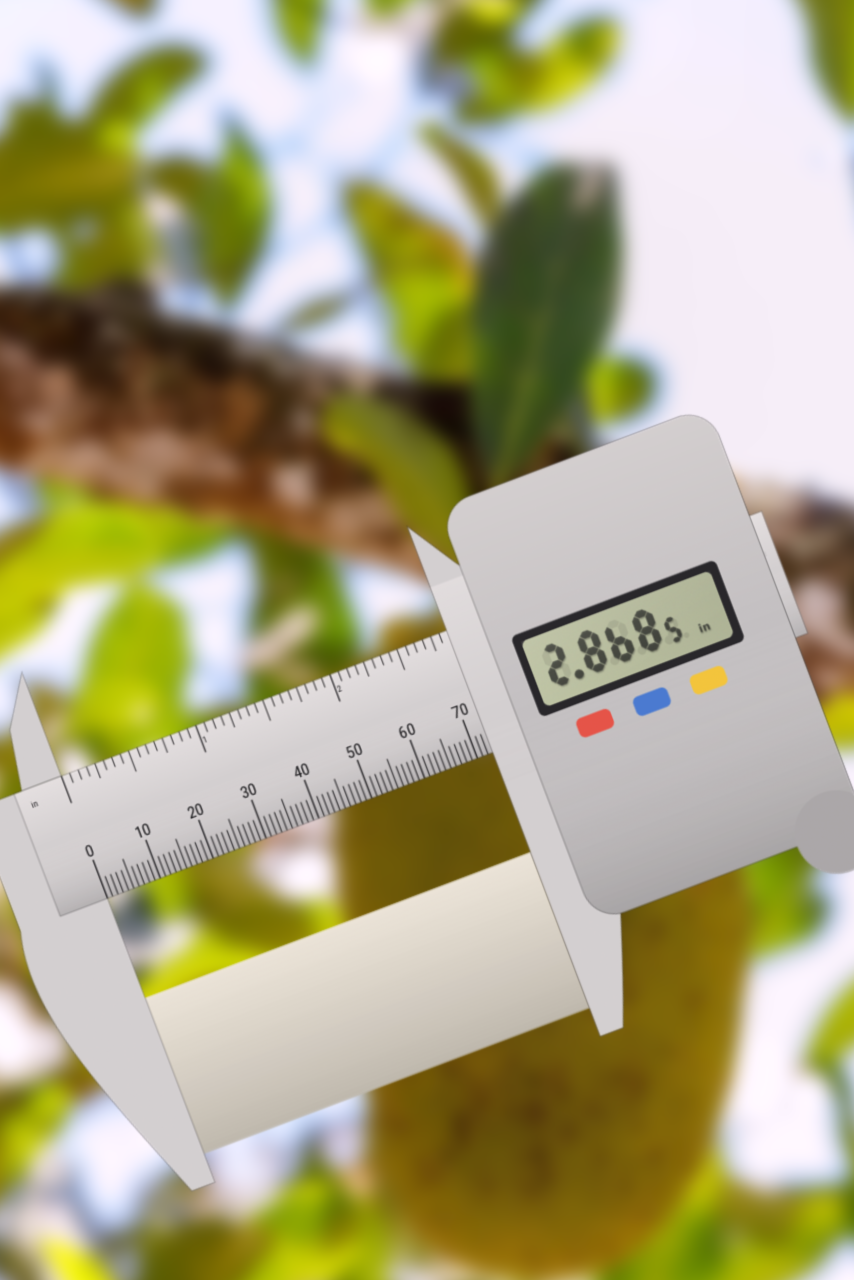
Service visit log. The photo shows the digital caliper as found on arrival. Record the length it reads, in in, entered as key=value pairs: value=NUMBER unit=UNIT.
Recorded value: value=2.8685 unit=in
